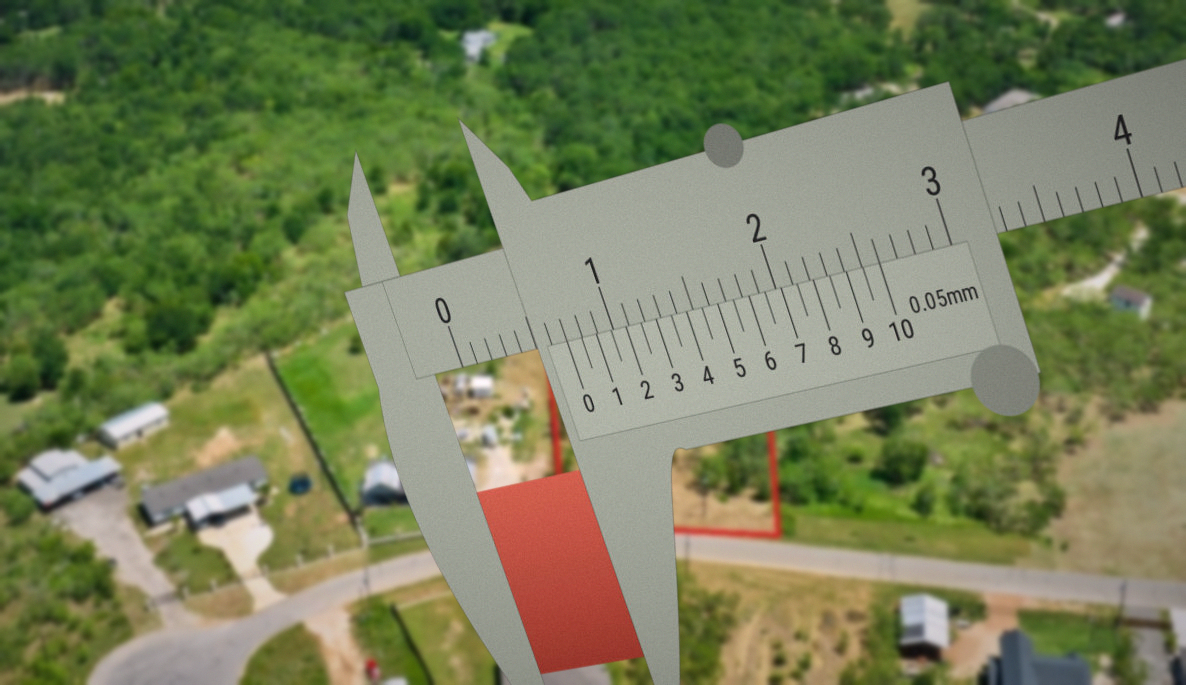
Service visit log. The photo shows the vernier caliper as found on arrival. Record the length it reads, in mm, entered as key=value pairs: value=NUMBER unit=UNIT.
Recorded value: value=7.0 unit=mm
